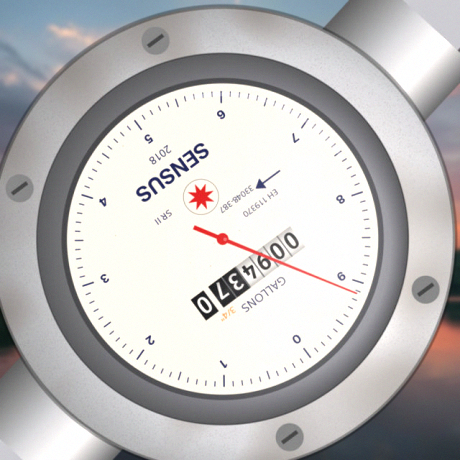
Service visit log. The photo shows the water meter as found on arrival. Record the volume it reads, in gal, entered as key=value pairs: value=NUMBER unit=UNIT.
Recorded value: value=94369.1 unit=gal
